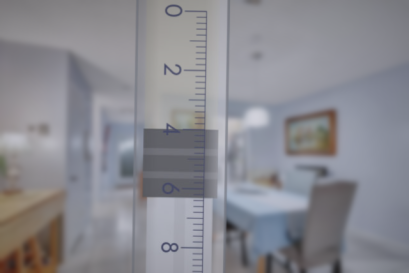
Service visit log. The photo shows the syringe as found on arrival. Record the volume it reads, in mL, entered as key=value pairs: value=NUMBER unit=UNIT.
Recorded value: value=4 unit=mL
